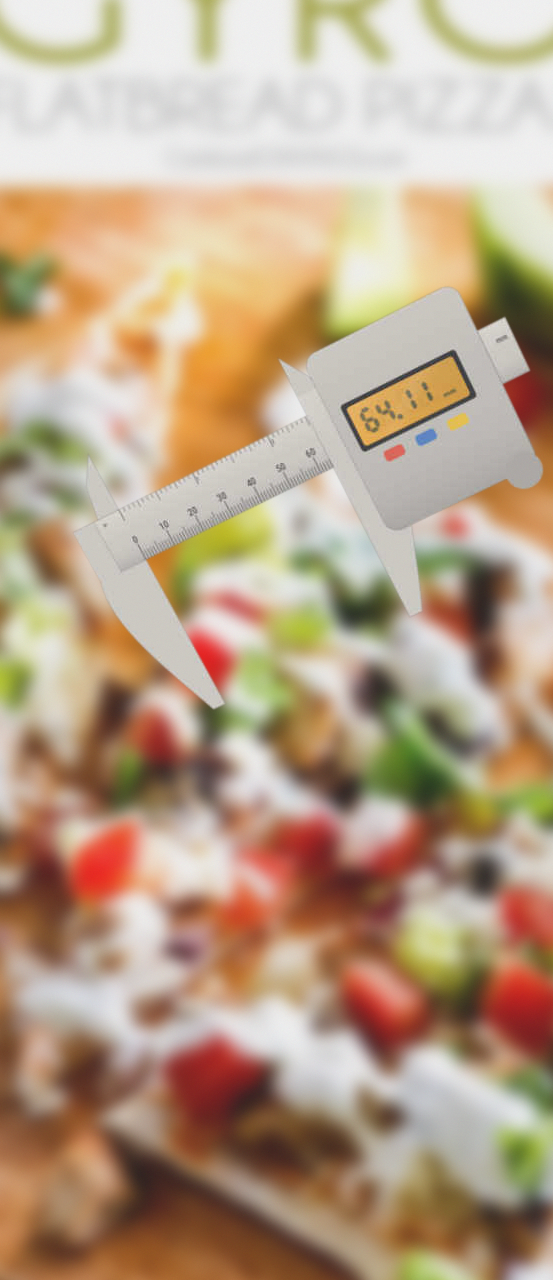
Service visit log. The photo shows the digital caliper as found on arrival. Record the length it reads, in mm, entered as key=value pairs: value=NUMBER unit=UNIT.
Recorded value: value=64.11 unit=mm
